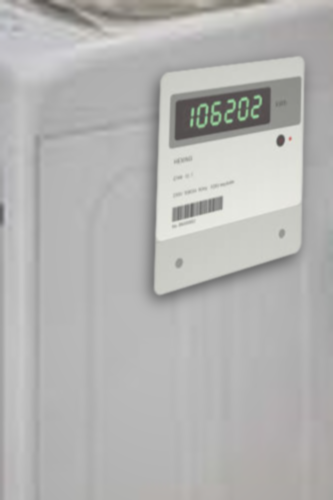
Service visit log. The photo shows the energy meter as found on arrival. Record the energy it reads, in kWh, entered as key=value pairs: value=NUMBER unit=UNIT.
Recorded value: value=106202 unit=kWh
